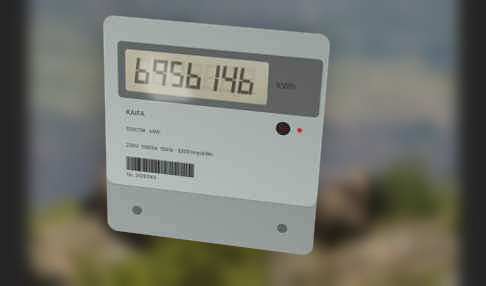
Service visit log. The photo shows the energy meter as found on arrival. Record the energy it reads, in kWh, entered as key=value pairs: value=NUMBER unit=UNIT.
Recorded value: value=6956146 unit=kWh
